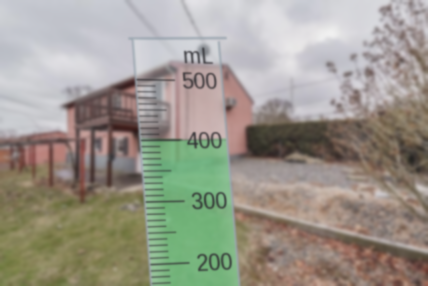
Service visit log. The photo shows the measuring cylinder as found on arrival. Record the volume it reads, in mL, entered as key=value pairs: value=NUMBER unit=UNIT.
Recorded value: value=400 unit=mL
